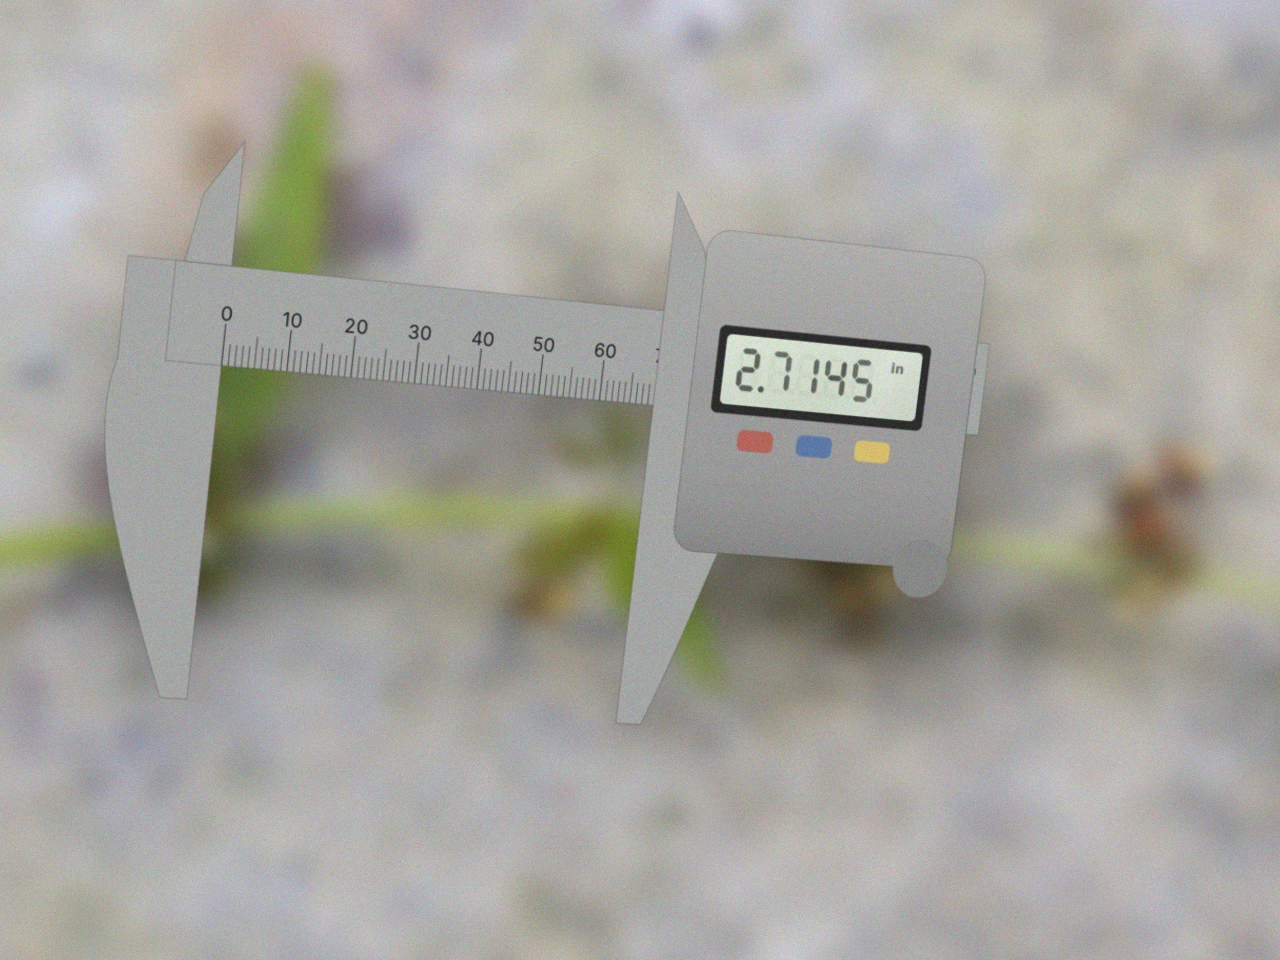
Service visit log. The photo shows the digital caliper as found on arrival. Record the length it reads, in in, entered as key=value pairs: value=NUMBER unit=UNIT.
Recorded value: value=2.7145 unit=in
